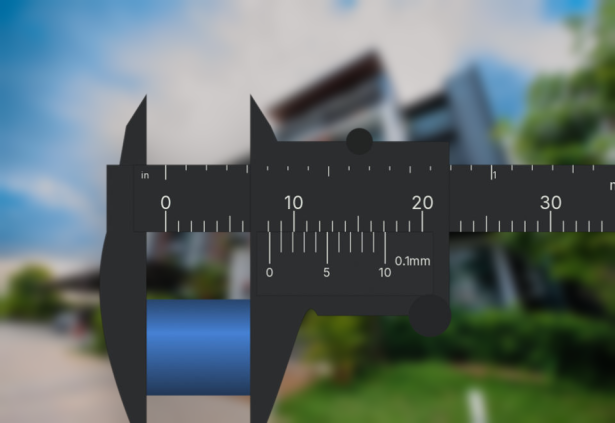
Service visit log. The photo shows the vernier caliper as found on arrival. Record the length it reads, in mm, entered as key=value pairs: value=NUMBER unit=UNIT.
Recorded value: value=8.1 unit=mm
